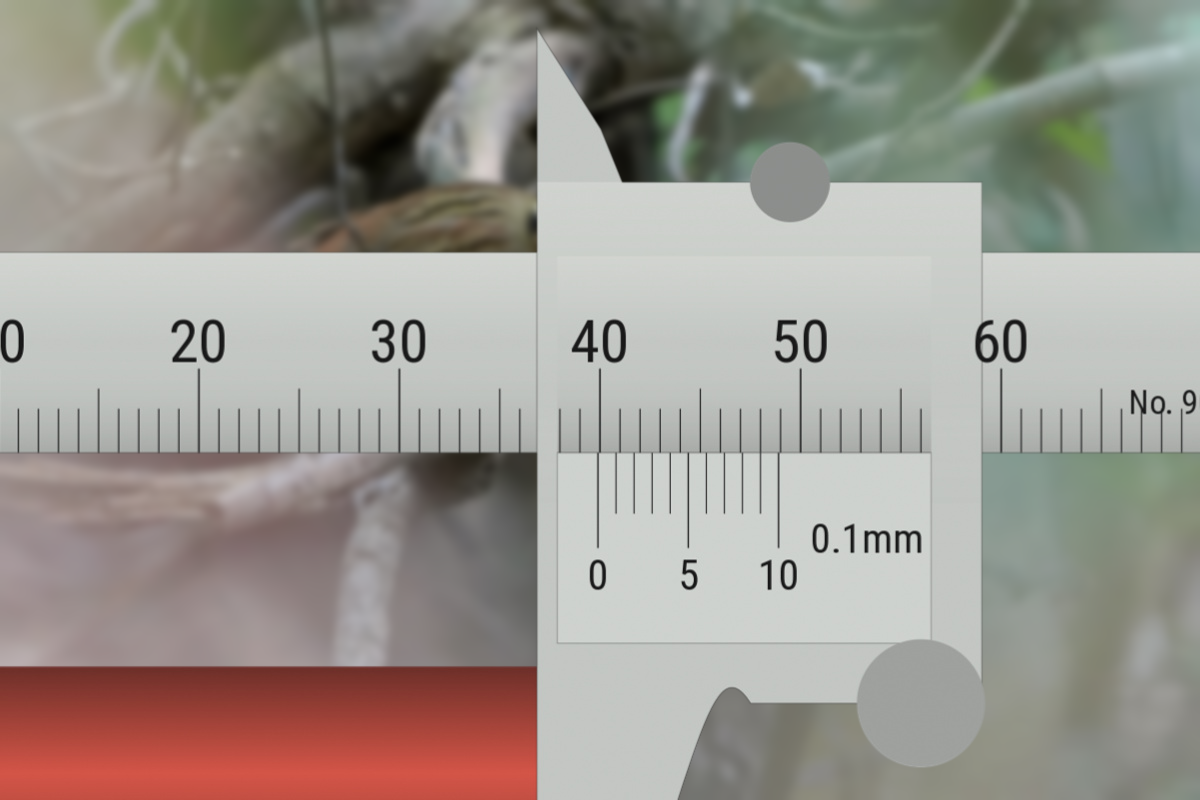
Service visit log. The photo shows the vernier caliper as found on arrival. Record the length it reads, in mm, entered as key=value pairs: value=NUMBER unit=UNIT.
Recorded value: value=39.9 unit=mm
